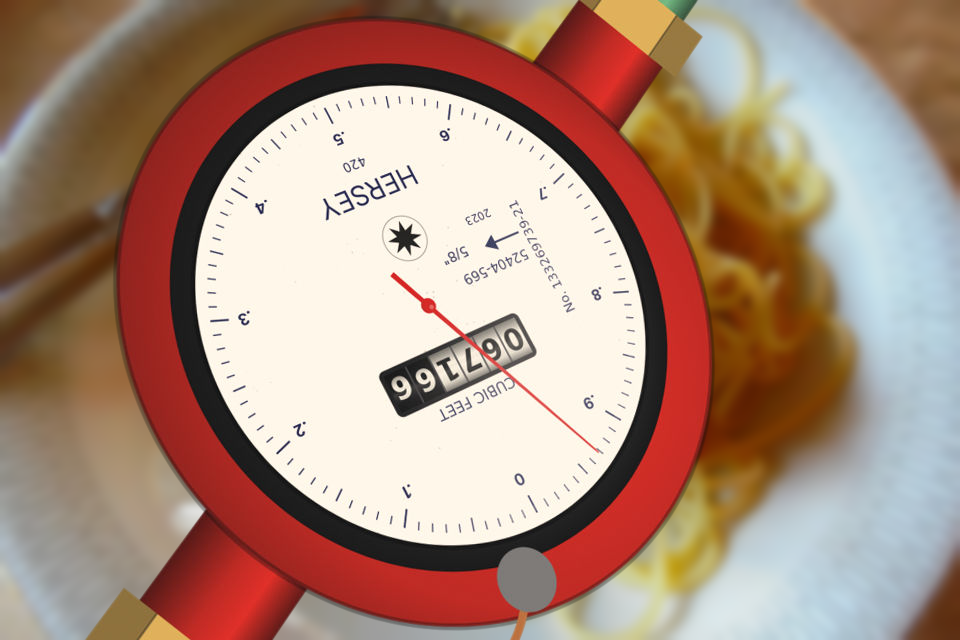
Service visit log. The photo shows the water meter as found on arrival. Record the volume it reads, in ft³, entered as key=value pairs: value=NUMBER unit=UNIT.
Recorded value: value=67165.93 unit=ft³
